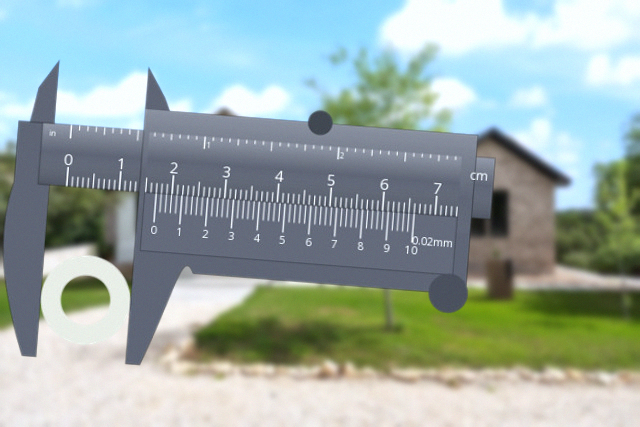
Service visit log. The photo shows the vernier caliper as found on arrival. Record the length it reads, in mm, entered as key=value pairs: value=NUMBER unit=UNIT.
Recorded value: value=17.0 unit=mm
